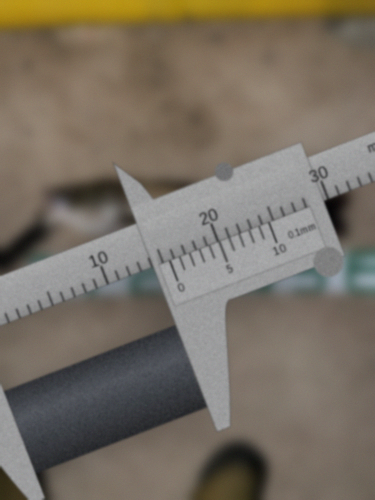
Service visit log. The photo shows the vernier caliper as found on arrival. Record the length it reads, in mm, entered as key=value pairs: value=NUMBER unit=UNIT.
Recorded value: value=15.6 unit=mm
